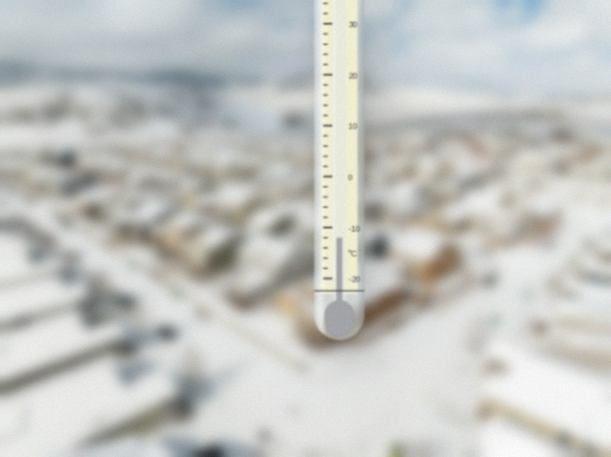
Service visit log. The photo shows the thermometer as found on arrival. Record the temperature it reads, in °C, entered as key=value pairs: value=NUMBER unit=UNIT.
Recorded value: value=-12 unit=°C
